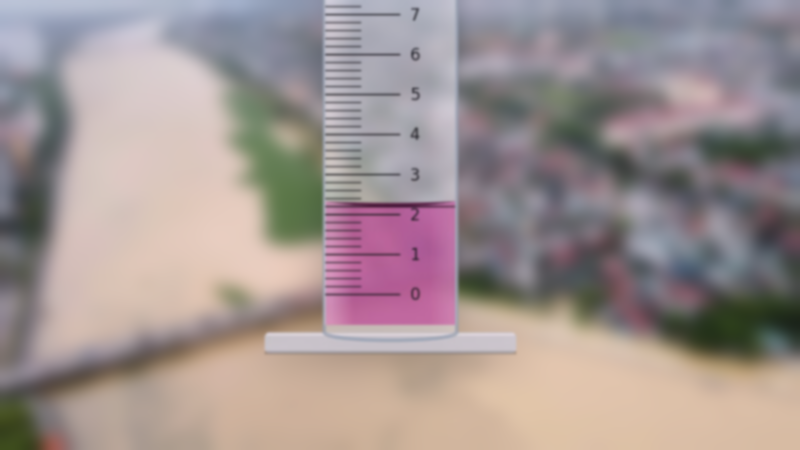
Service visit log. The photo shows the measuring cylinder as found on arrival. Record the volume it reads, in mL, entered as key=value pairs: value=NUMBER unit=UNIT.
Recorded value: value=2.2 unit=mL
